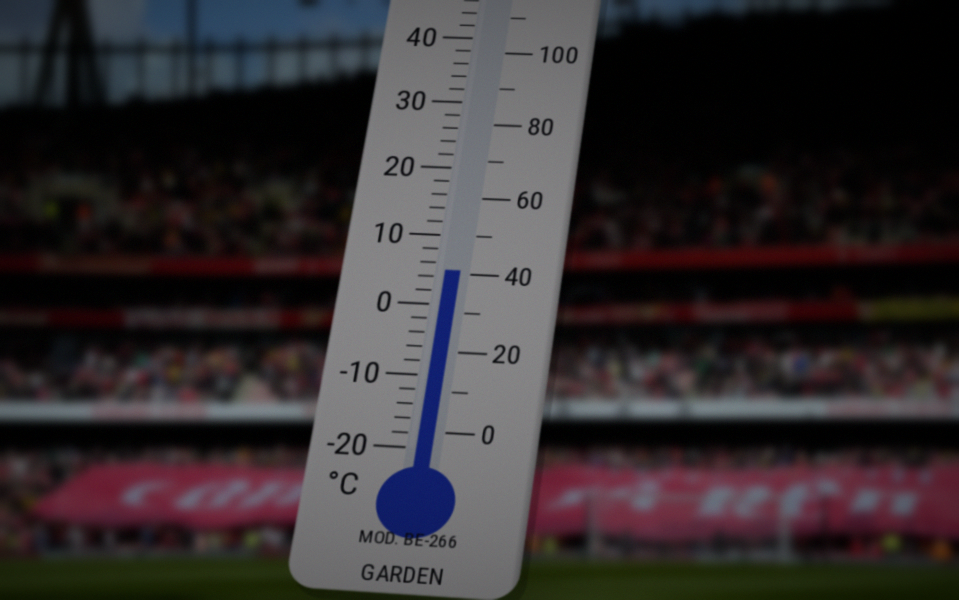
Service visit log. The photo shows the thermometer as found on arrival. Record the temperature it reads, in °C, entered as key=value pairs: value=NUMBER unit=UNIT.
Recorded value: value=5 unit=°C
